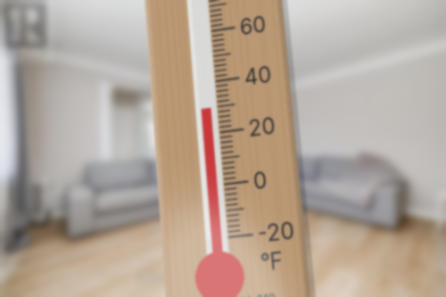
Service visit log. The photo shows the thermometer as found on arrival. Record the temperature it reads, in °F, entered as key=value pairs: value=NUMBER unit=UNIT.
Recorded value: value=30 unit=°F
